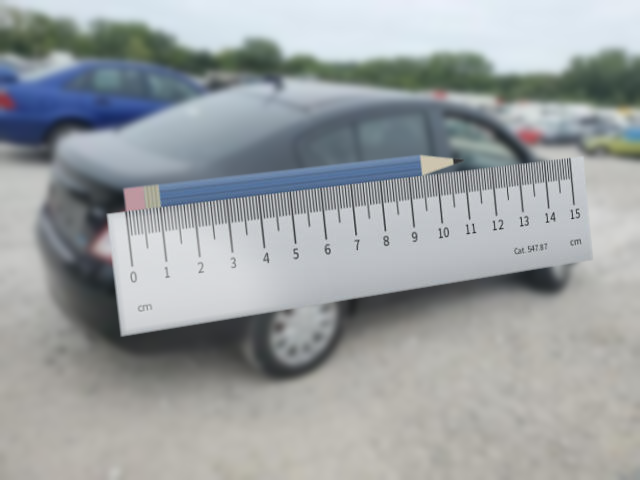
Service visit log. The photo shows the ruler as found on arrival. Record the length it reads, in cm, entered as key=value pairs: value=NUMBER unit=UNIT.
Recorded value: value=11 unit=cm
